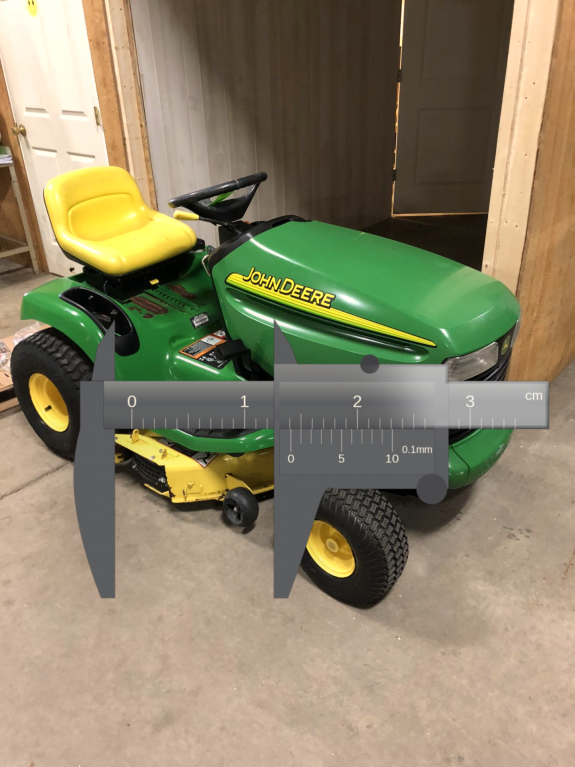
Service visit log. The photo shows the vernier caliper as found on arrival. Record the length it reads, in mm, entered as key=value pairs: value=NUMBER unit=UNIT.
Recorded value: value=14.1 unit=mm
